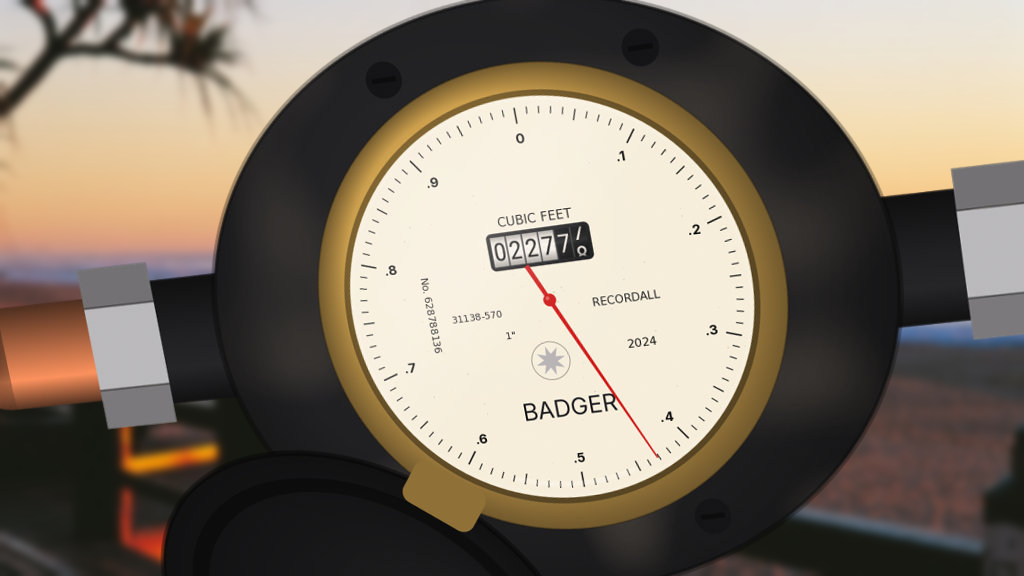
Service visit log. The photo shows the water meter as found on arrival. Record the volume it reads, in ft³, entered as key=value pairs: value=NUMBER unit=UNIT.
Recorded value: value=22777.43 unit=ft³
